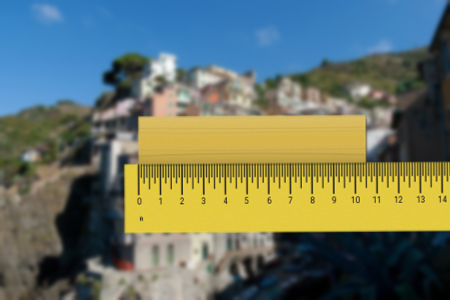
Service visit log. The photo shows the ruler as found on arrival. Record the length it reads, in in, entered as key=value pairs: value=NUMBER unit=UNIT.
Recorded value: value=10.5 unit=in
